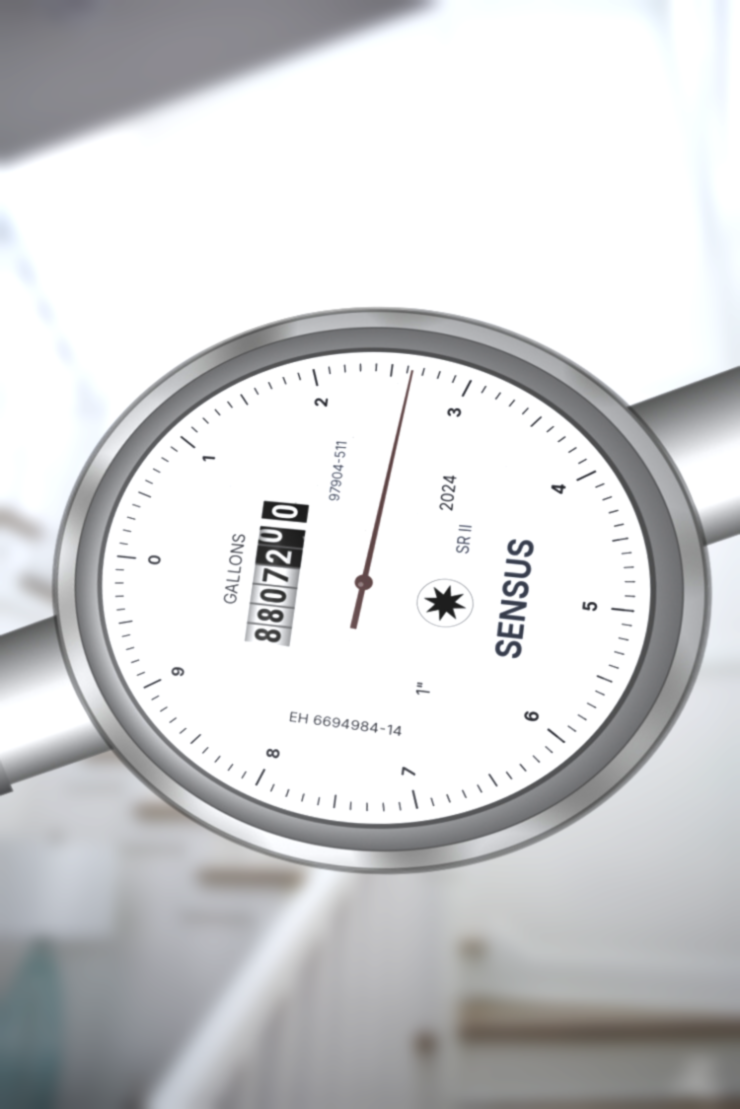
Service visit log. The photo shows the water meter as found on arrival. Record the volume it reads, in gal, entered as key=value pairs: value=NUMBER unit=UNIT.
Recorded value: value=8807202.6 unit=gal
